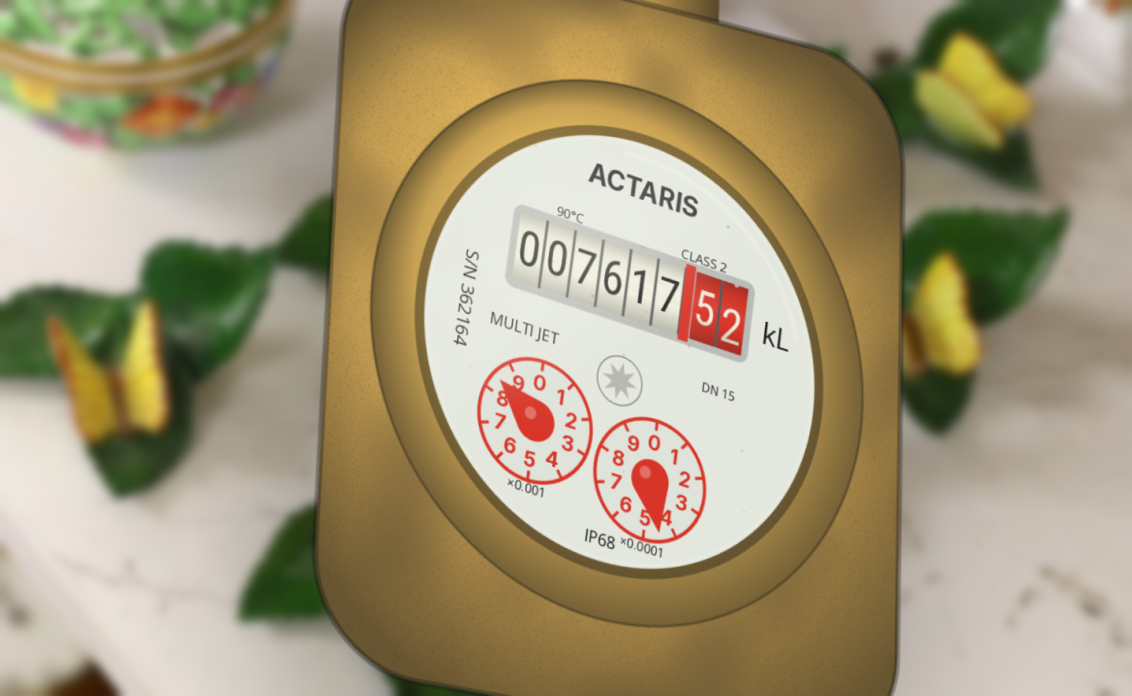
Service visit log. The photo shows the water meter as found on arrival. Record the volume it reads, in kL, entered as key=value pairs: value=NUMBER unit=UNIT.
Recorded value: value=7617.5184 unit=kL
